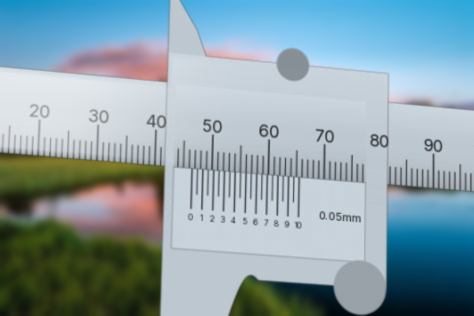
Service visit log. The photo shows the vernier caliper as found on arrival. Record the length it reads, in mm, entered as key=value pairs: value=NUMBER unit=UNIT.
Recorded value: value=46.5 unit=mm
